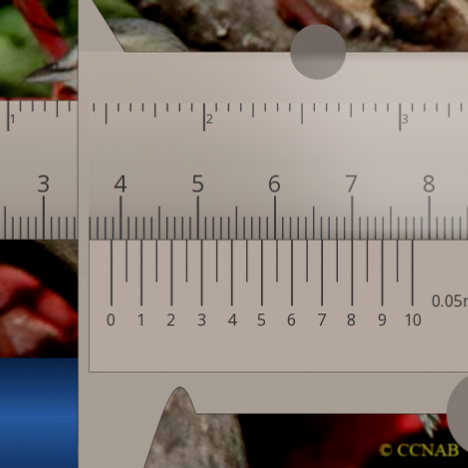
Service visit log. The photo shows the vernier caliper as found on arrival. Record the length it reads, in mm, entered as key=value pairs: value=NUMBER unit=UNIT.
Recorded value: value=38.8 unit=mm
